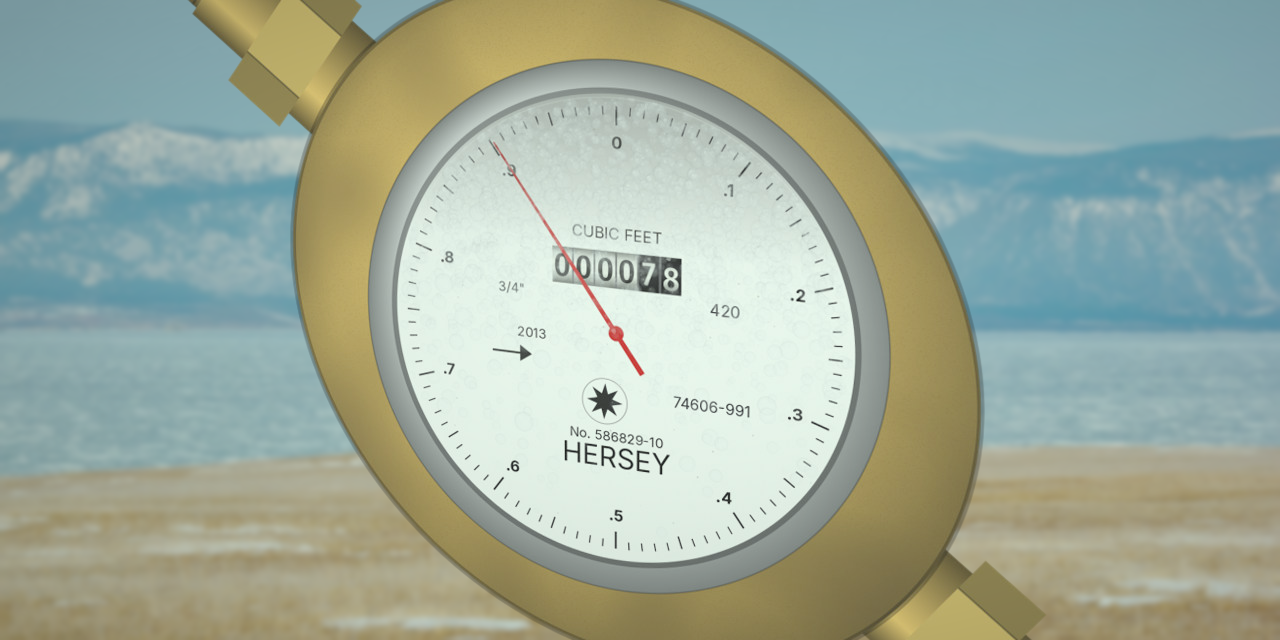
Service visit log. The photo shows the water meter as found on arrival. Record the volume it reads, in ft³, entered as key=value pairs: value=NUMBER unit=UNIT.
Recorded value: value=77.90 unit=ft³
